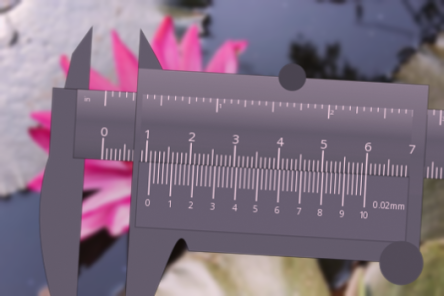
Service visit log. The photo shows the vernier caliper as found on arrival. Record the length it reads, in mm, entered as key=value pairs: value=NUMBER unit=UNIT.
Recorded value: value=11.0 unit=mm
